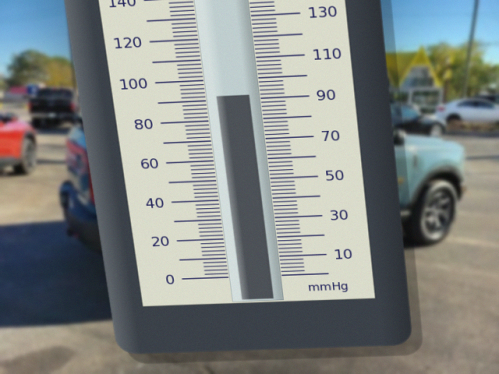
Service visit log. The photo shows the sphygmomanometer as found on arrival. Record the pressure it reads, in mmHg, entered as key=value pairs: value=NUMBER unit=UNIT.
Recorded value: value=92 unit=mmHg
